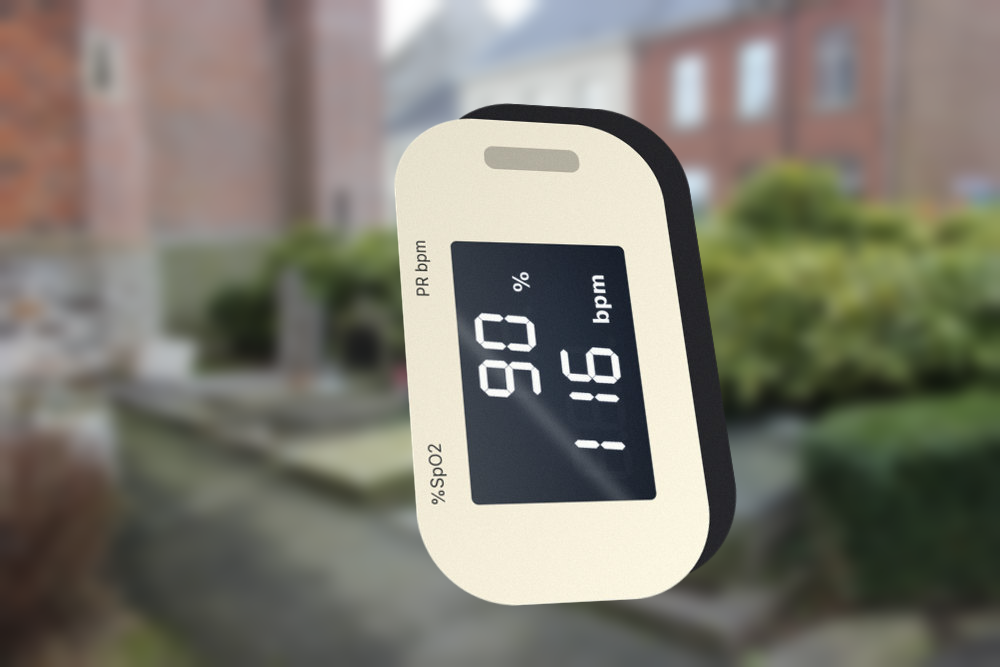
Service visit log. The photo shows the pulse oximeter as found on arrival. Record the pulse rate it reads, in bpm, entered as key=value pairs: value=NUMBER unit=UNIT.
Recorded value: value=116 unit=bpm
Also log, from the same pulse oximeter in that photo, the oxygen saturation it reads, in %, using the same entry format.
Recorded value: value=90 unit=%
